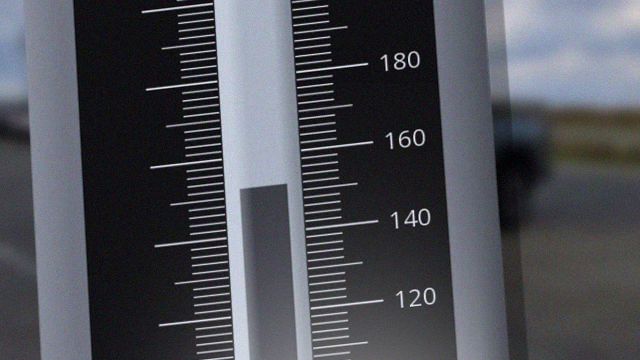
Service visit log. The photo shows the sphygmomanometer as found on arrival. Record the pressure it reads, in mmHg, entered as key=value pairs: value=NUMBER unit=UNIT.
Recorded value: value=152 unit=mmHg
